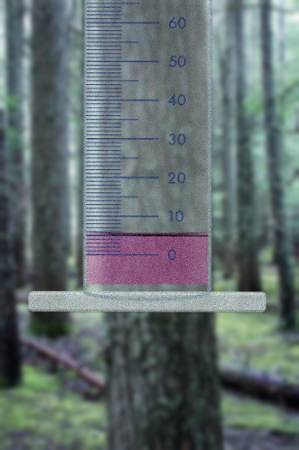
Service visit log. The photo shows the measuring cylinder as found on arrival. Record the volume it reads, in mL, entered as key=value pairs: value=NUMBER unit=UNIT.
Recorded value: value=5 unit=mL
